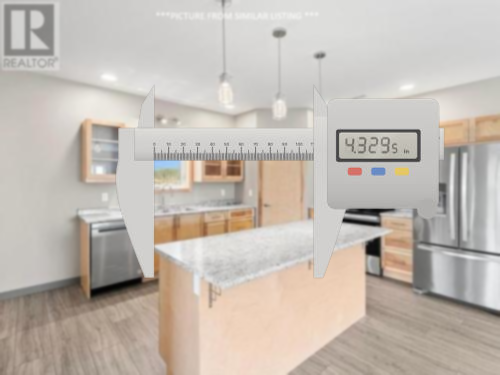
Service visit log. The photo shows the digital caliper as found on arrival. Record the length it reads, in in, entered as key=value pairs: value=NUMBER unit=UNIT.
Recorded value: value=4.3295 unit=in
